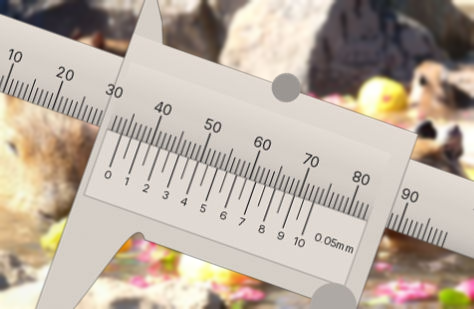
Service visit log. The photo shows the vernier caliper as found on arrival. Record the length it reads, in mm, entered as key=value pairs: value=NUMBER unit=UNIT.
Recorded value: value=34.0 unit=mm
